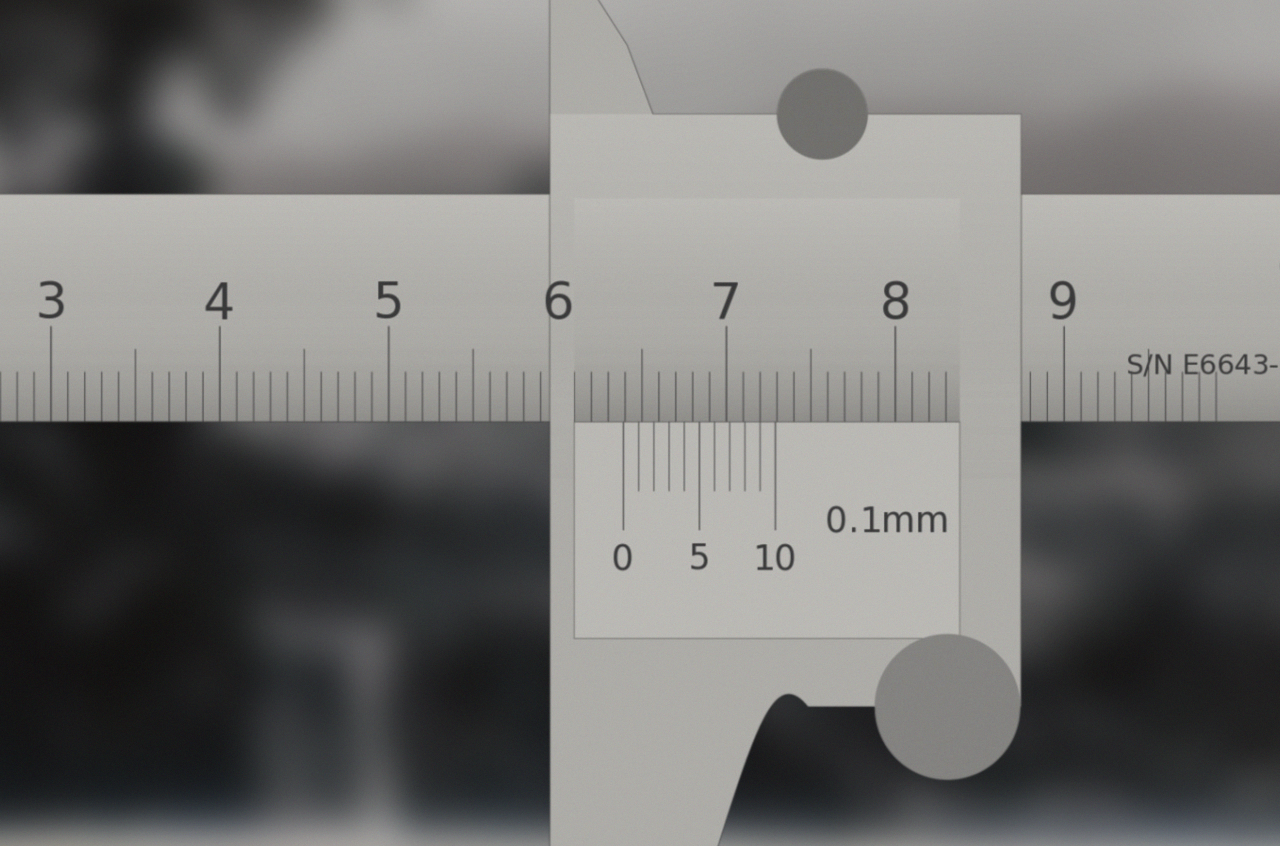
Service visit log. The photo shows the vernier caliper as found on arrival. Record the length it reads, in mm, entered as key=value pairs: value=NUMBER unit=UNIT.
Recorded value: value=63.9 unit=mm
